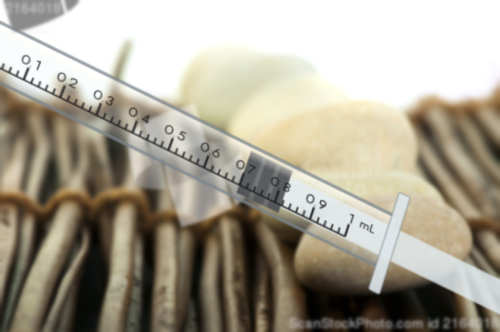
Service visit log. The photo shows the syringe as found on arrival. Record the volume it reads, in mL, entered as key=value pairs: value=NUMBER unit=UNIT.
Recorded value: value=0.7 unit=mL
